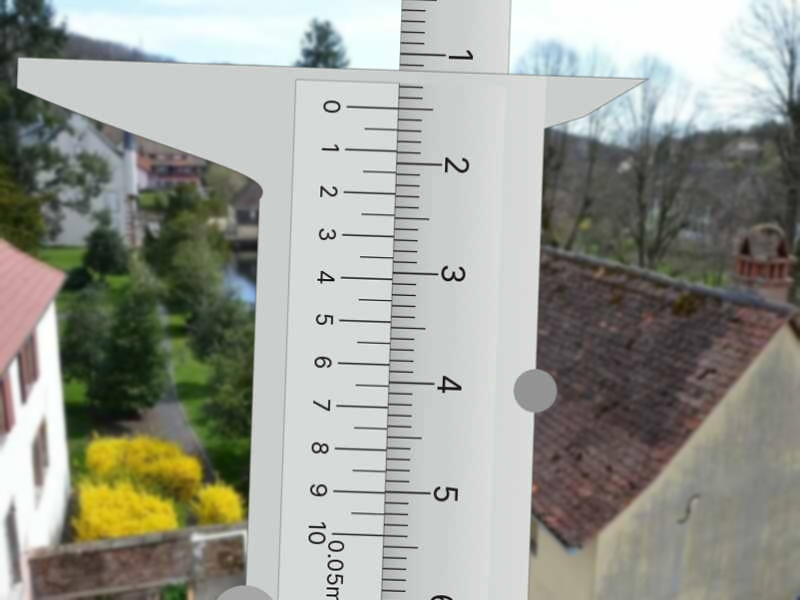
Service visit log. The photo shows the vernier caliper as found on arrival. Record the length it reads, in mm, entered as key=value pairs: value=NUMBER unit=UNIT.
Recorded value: value=15.0 unit=mm
